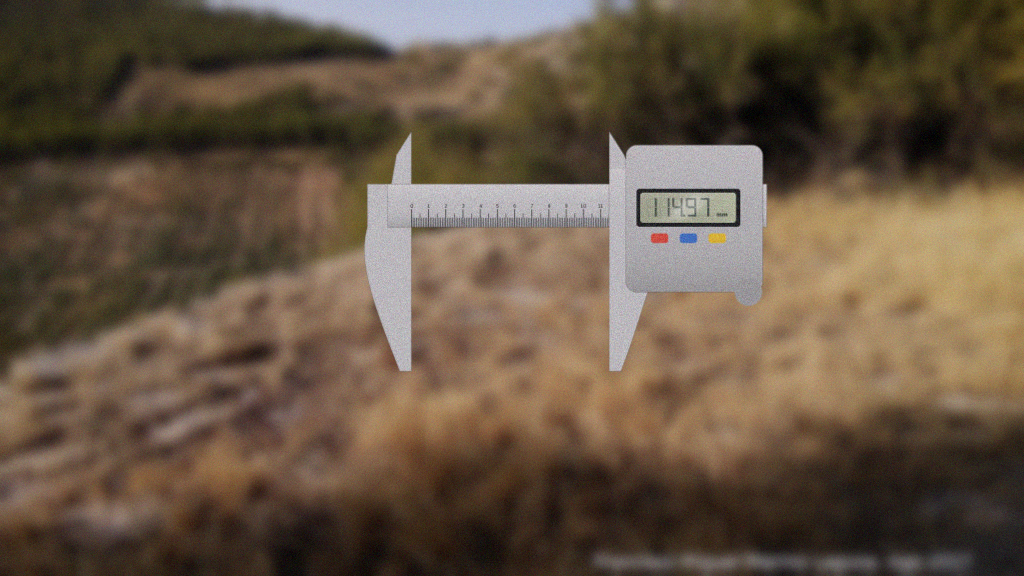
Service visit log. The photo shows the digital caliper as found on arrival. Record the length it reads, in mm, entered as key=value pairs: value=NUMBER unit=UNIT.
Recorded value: value=114.97 unit=mm
